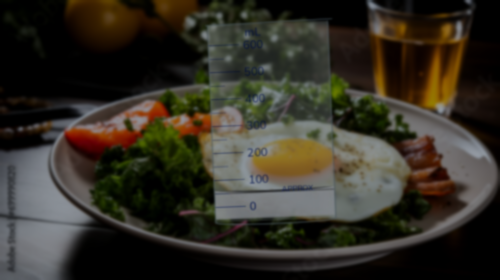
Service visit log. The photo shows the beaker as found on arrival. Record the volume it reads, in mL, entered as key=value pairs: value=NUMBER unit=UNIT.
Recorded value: value=50 unit=mL
